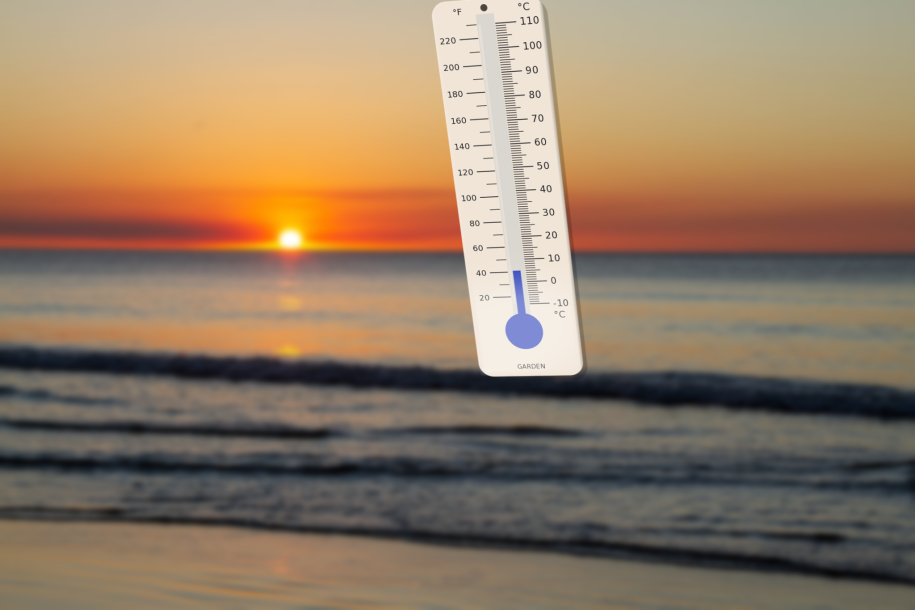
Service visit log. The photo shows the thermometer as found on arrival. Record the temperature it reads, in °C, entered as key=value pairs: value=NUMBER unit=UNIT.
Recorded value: value=5 unit=°C
